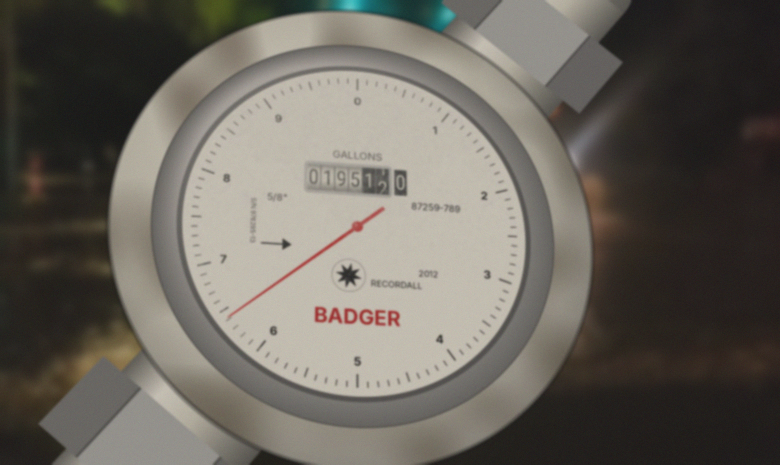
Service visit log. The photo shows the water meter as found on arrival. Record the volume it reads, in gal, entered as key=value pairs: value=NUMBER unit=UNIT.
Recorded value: value=195116.4 unit=gal
